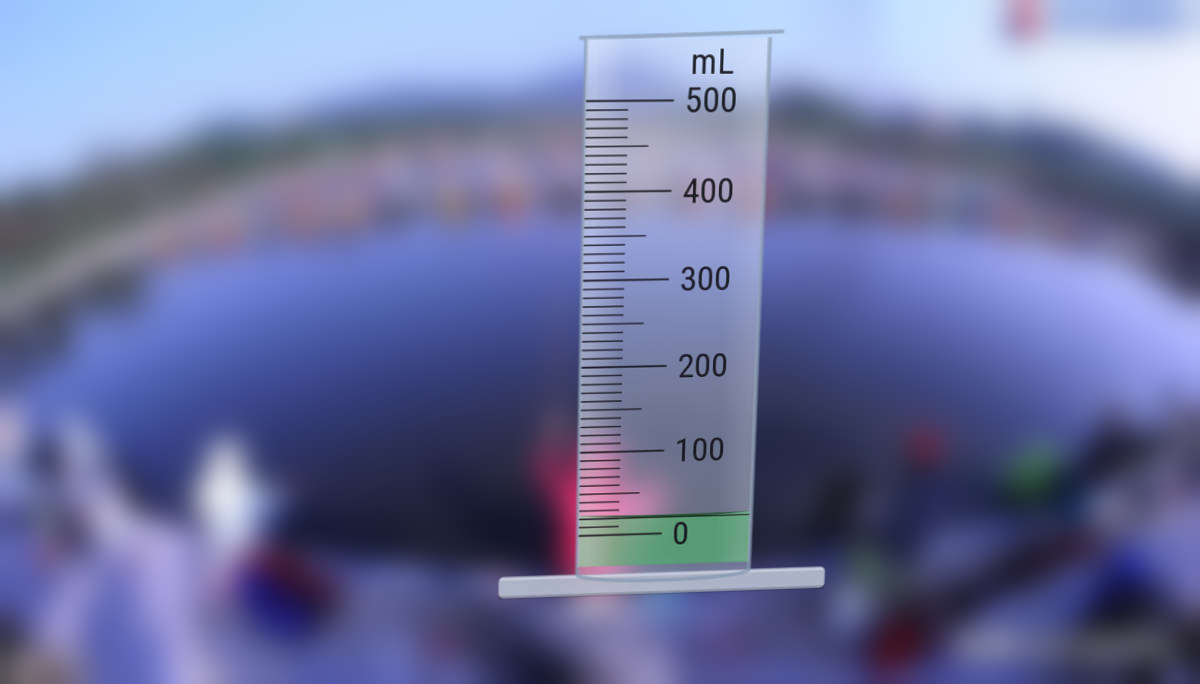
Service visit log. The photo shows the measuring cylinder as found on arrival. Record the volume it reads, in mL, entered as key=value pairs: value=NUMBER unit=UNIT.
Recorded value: value=20 unit=mL
